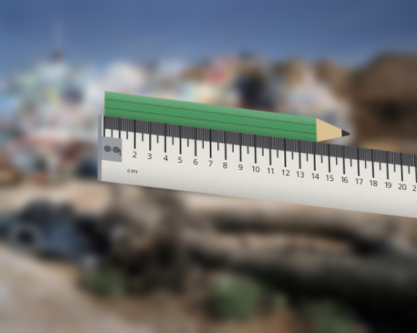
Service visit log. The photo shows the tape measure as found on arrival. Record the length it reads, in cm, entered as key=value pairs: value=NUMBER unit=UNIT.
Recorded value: value=16.5 unit=cm
